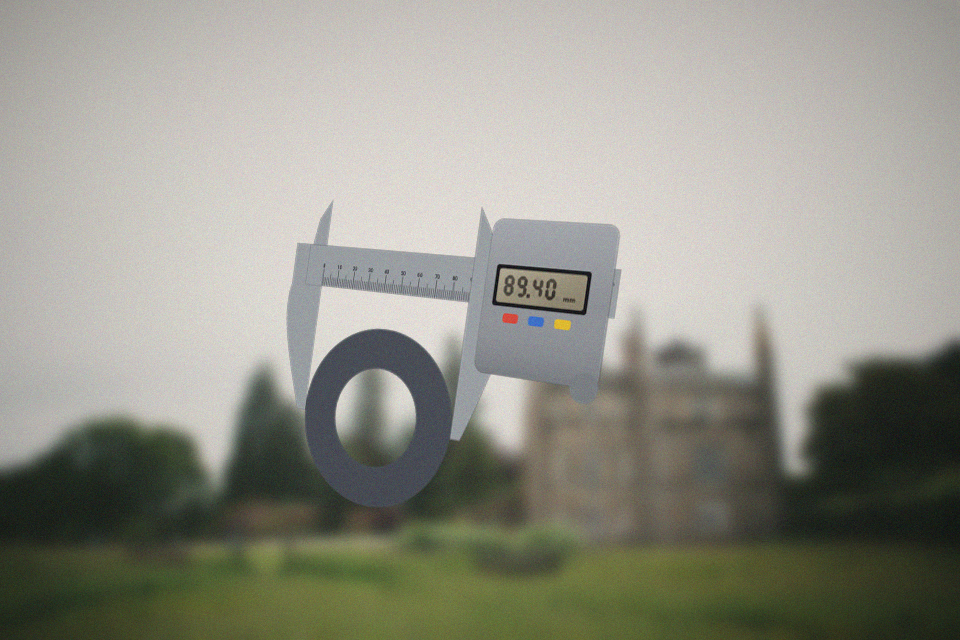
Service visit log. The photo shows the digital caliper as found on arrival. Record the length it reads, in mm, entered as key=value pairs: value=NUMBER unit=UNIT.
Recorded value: value=89.40 unit=mm
